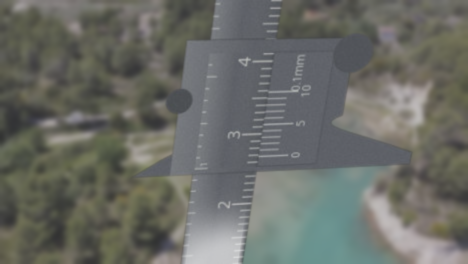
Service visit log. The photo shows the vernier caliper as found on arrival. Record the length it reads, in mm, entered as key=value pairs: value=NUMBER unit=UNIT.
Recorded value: value=26.8 unit=mm
